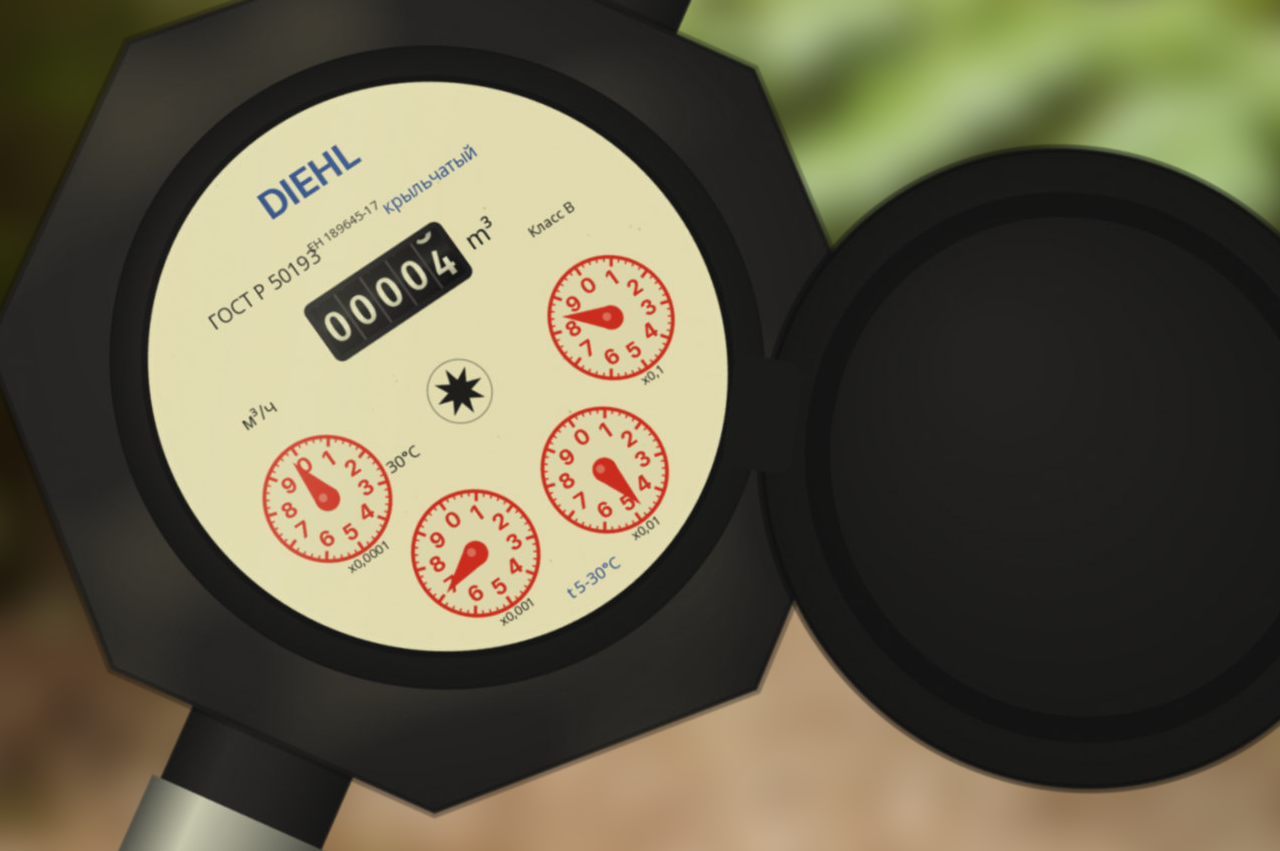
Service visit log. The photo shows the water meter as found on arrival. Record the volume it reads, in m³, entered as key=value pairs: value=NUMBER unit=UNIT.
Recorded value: value=3.8469 unit=m³
